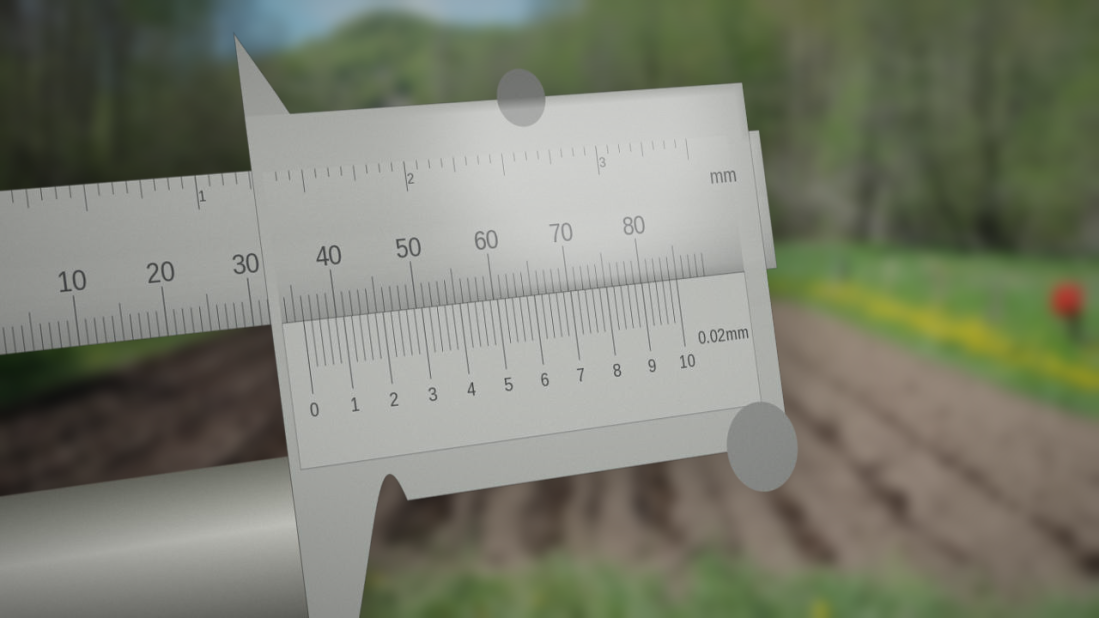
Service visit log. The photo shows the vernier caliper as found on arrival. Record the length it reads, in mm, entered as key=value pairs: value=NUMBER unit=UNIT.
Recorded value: value=36.0 unit=mm
